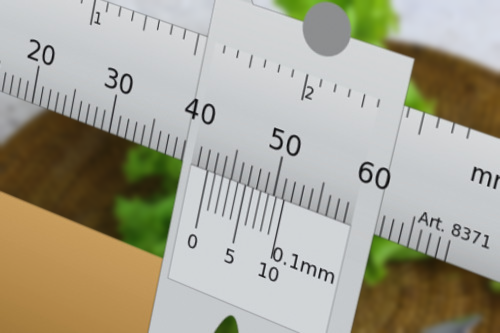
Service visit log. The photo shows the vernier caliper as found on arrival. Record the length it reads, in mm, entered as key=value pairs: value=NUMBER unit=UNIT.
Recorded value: value=42.2 unit=mm
